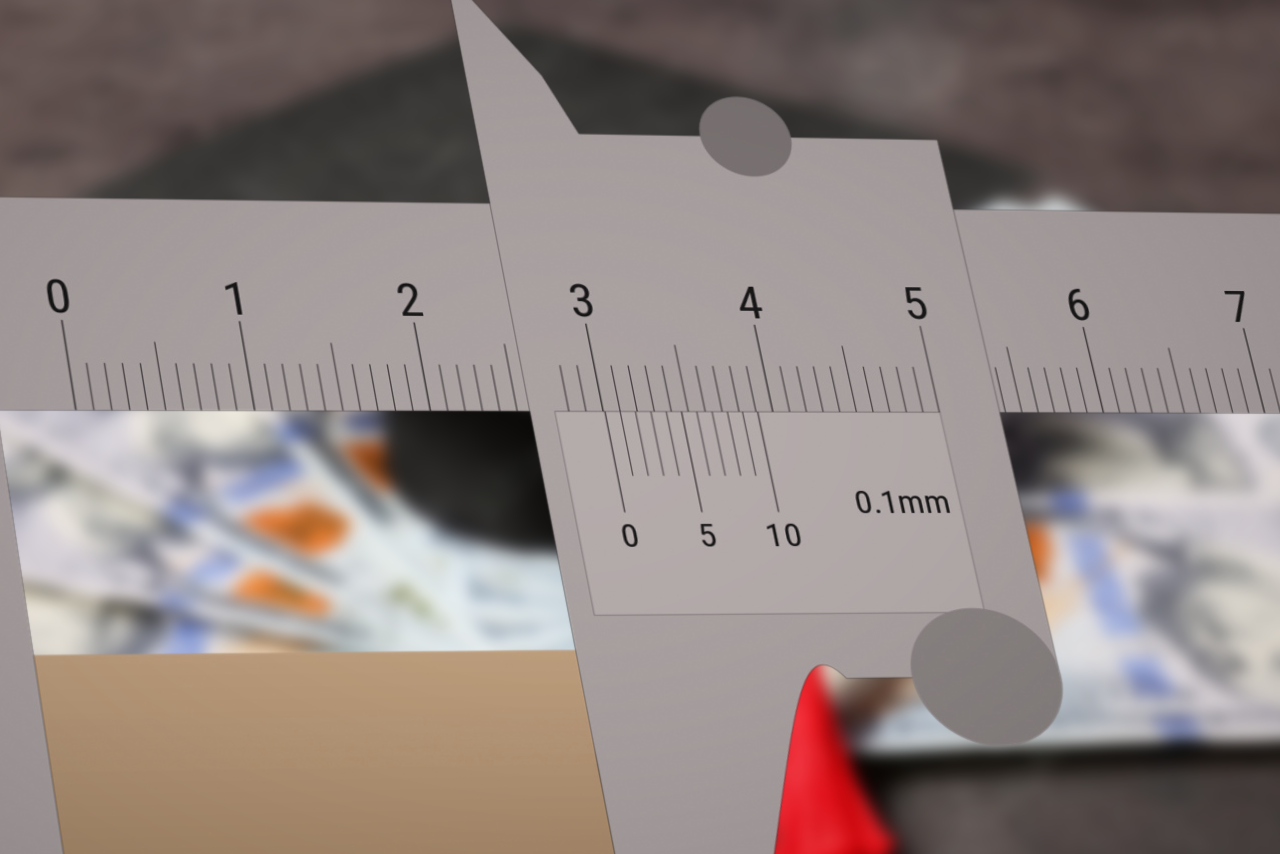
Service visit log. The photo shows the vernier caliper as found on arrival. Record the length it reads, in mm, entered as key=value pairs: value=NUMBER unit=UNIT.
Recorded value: value=30.1 unit=mm
